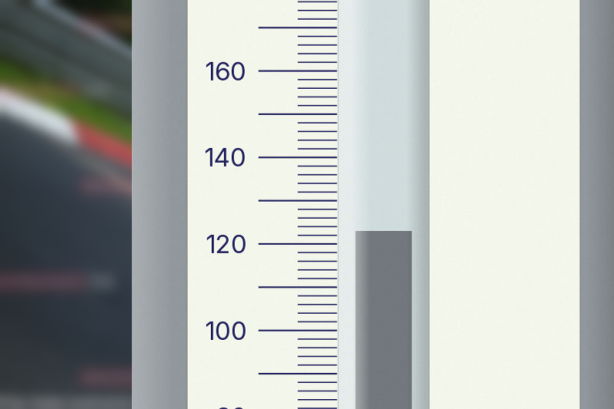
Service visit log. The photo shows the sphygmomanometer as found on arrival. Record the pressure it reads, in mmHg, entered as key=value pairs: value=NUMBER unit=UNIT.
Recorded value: value=123 unit=mmHg
